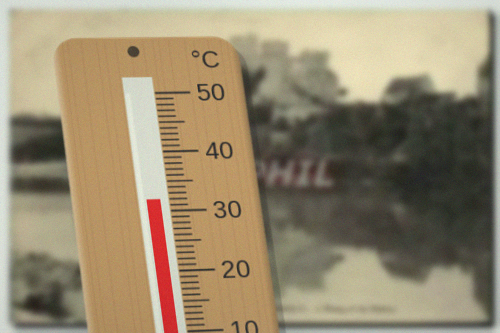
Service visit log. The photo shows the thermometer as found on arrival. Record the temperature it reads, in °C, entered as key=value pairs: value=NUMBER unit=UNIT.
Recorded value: value=32 unit=°C
